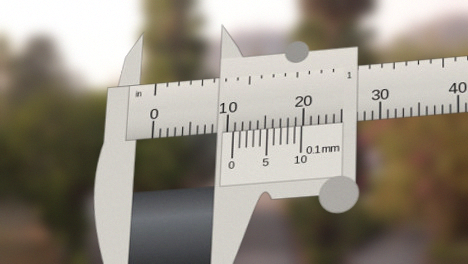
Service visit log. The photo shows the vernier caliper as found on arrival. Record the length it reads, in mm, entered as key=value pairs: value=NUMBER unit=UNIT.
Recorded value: value=10.8 unit=mm
